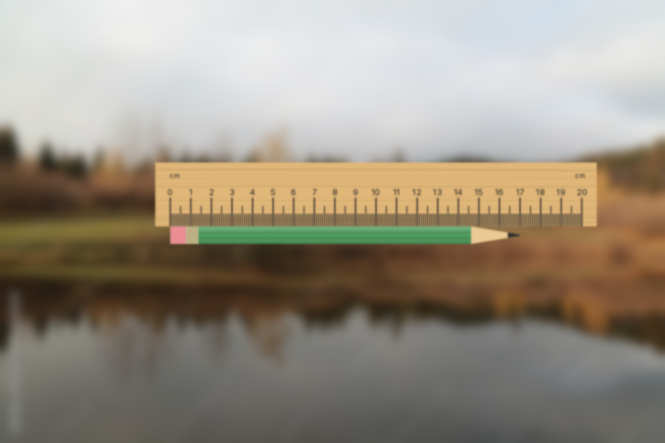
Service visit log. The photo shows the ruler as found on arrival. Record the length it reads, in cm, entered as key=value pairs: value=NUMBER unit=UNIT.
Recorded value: value=17 unit=cm
